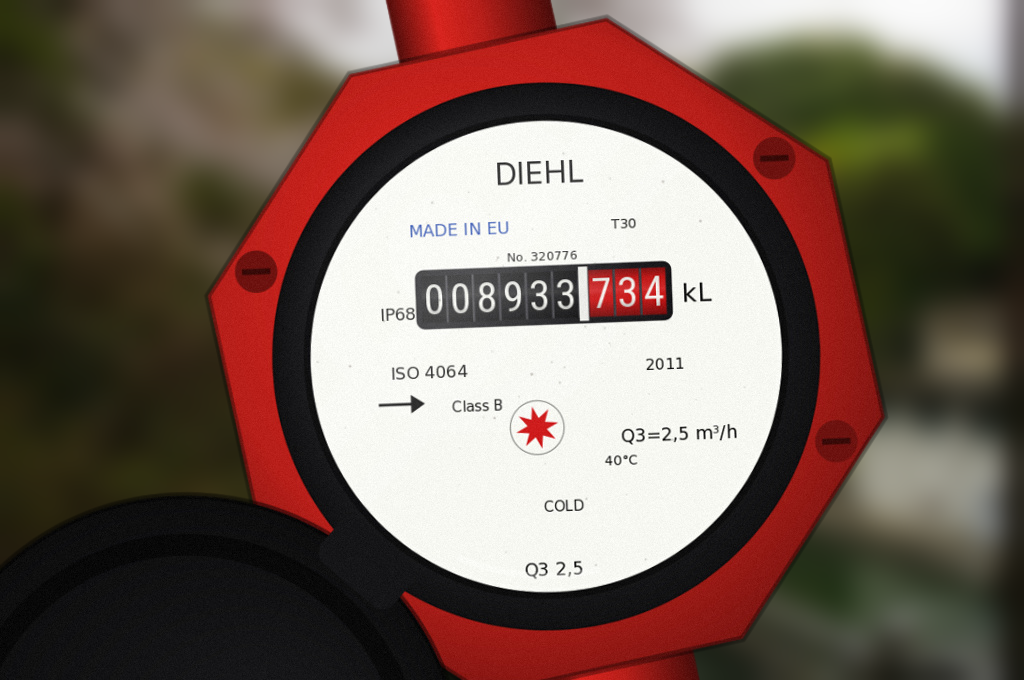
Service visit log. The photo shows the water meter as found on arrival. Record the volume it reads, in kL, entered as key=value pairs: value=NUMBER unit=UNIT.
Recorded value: value=8933.734 unit=kL
